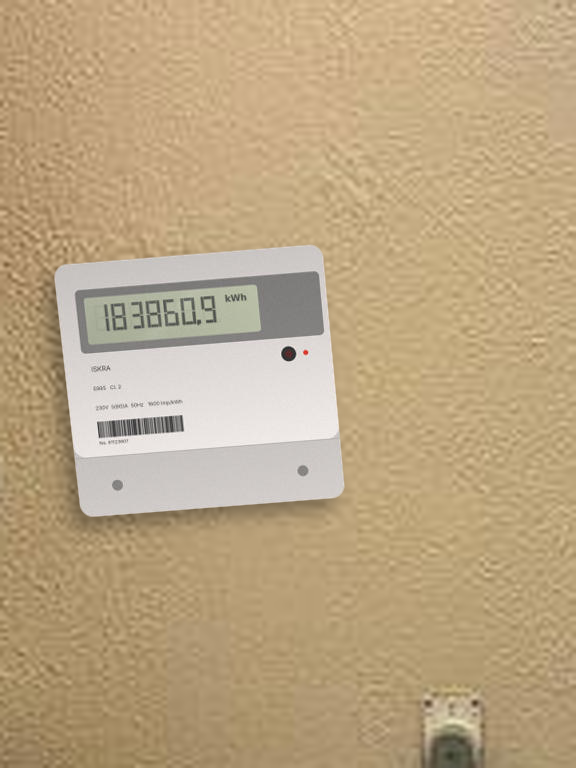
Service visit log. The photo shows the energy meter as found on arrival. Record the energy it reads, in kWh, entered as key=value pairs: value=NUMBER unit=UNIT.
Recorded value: value=183860.9 unit=kWh
